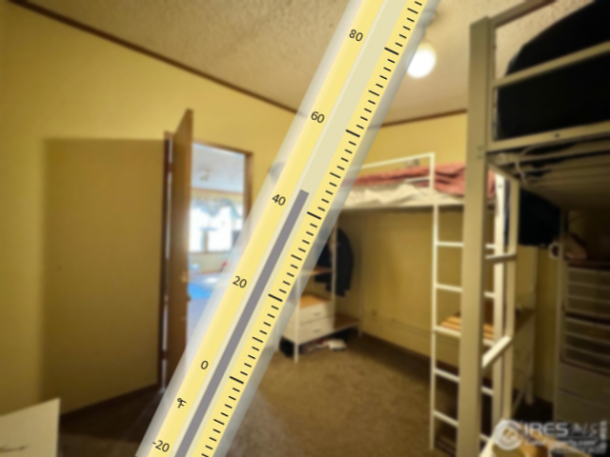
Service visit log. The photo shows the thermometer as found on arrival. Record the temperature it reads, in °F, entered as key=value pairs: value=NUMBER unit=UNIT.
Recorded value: value=44 unit=°F
